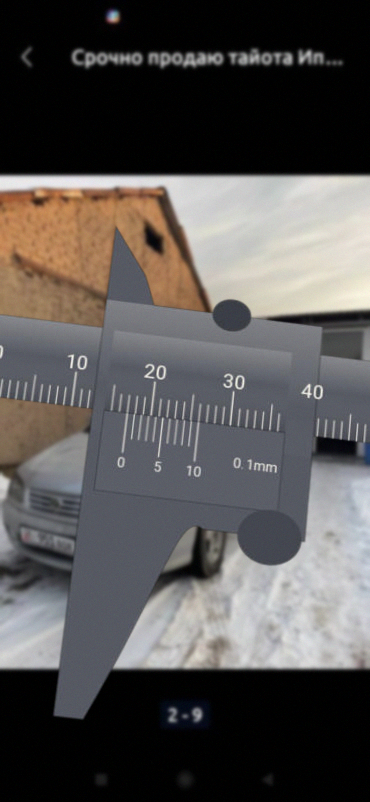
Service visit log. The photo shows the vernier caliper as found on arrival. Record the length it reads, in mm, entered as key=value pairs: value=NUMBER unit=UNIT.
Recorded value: value=17.0 unit=mm
